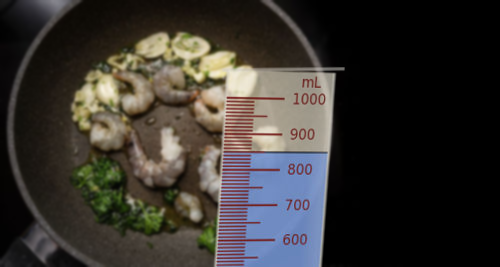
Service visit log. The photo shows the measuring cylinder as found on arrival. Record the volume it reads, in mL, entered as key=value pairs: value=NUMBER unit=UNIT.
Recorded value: value=850 unit=mL
